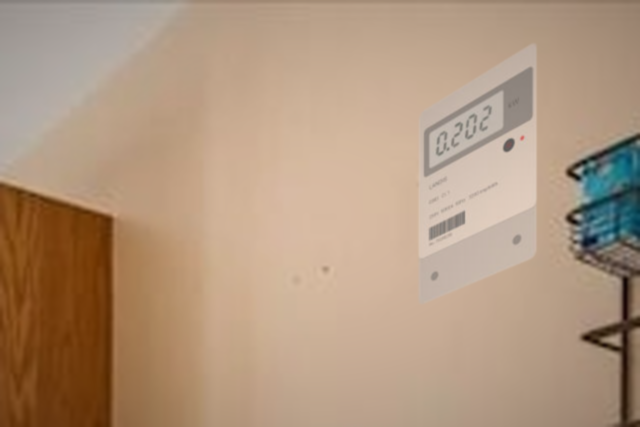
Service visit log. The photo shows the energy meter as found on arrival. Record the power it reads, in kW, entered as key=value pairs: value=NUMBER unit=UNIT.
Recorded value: value=0.202 unit=kW
